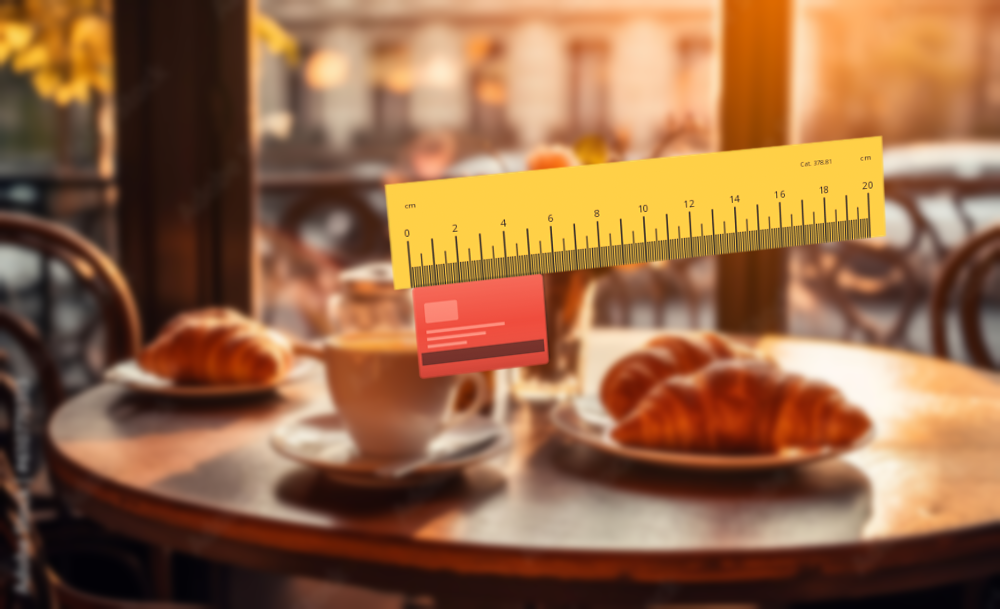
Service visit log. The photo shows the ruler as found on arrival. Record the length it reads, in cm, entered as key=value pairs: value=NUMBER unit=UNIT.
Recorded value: value=5.5 unit=cm
